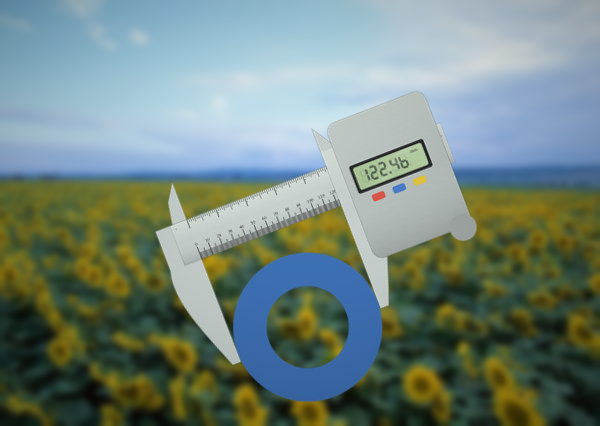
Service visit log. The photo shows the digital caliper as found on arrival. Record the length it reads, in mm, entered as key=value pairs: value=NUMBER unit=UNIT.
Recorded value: value=122.46 unit=mm
